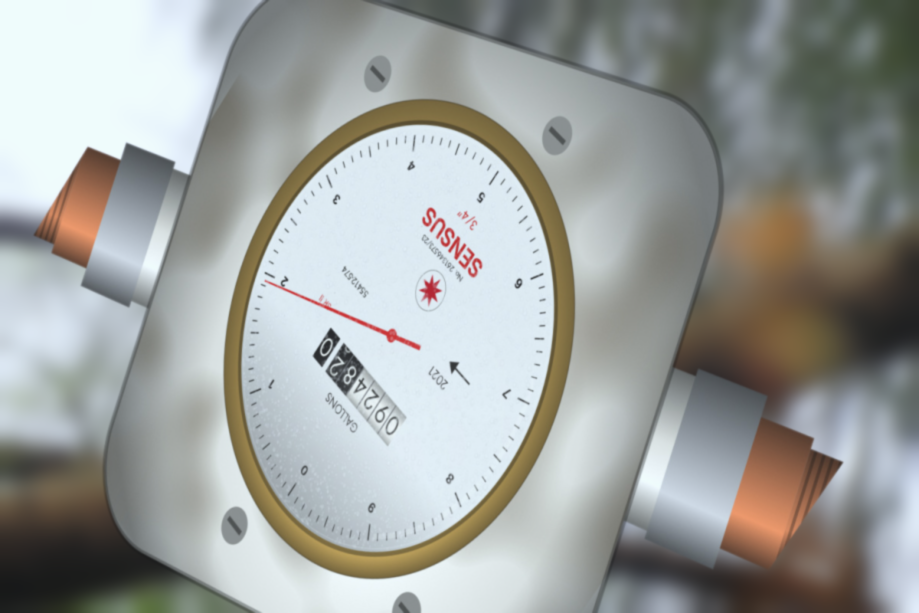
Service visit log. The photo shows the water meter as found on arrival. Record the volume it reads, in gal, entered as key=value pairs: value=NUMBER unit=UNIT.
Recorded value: value=924821.9 unit=gal
